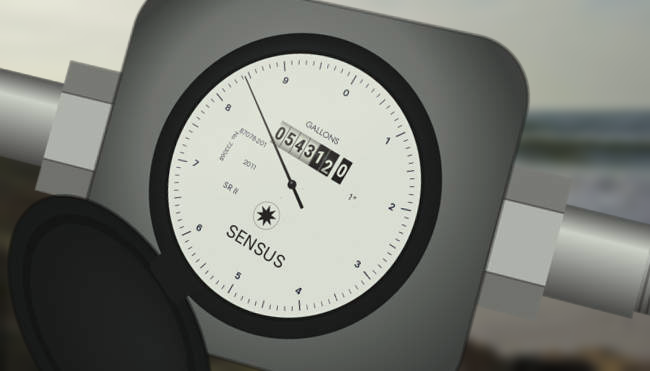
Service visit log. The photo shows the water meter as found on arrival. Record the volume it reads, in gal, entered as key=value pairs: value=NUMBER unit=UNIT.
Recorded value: value=543118.4 unit=gal
